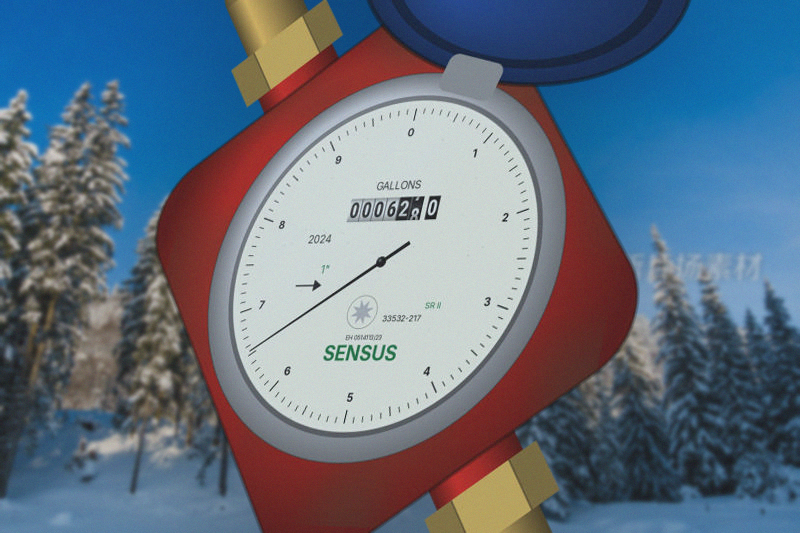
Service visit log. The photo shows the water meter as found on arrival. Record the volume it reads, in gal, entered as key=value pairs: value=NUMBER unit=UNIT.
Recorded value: value=6276.5 unit=gal
